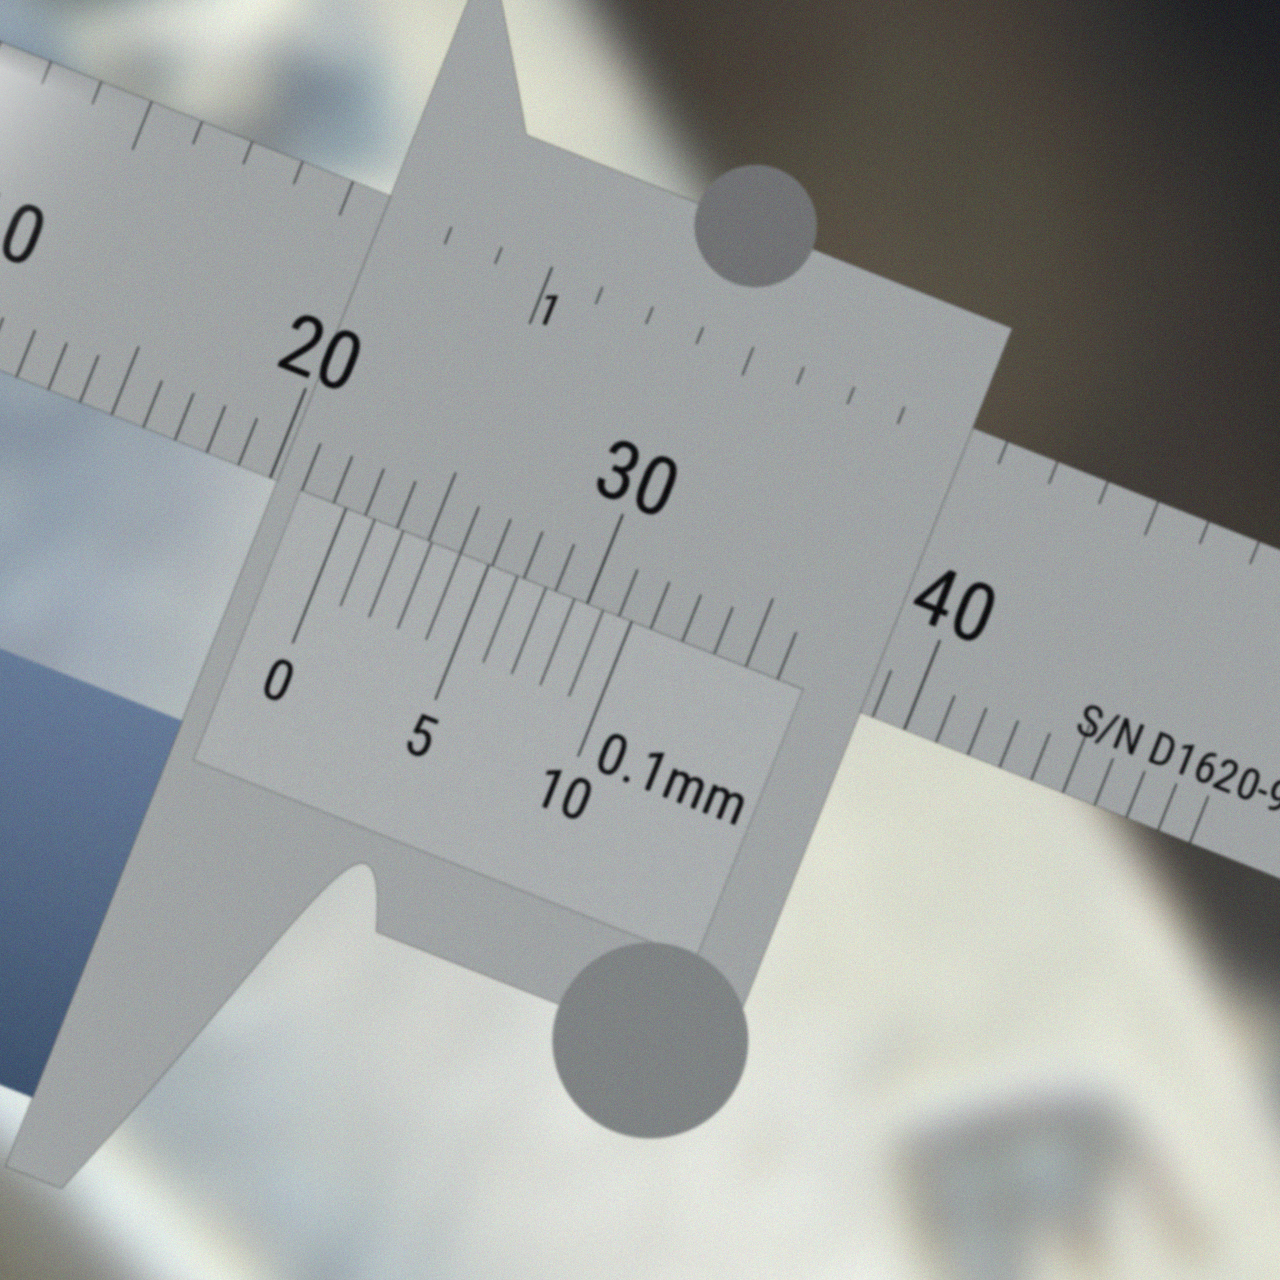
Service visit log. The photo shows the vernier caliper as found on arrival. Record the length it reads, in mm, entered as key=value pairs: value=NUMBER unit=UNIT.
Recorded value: value=22.4 unit=mm
